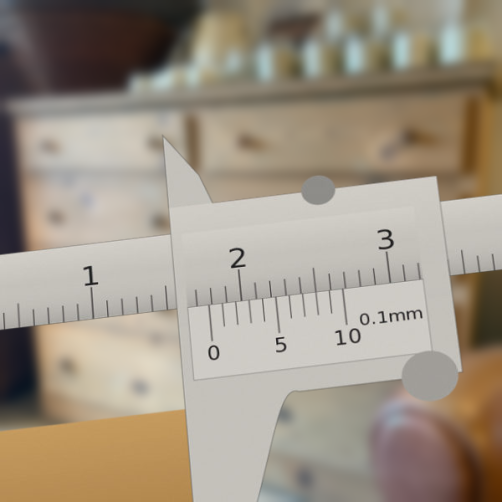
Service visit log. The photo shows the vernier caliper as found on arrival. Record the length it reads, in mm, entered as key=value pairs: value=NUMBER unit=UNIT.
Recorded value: value=17.8 unit=mm
